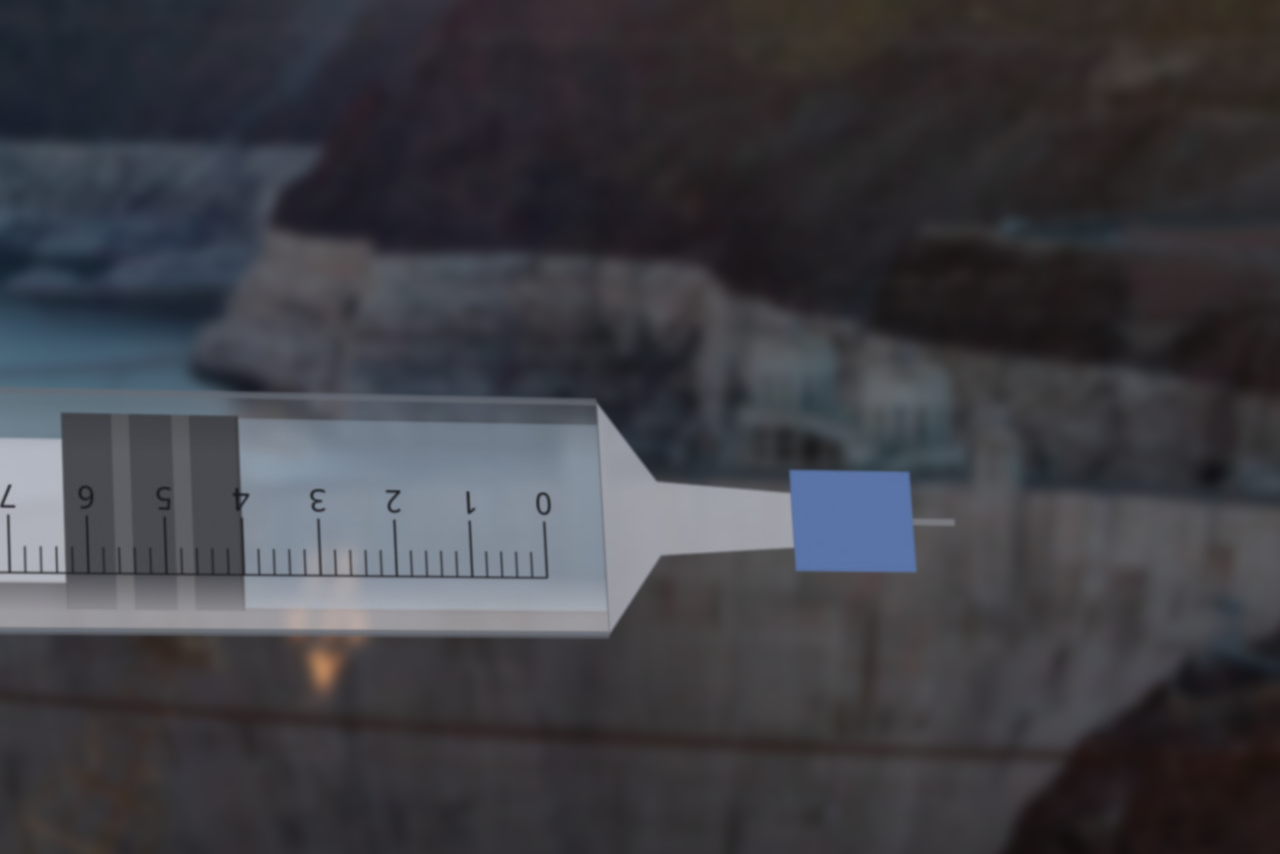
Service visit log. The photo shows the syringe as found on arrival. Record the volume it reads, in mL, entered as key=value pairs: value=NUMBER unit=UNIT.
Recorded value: value=4 unit=mL
